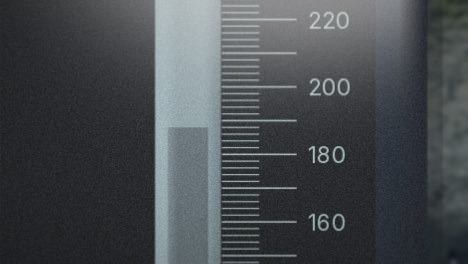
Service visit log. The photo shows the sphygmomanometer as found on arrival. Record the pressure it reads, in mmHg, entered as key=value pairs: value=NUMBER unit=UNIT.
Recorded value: value=188 unit=mmHg
